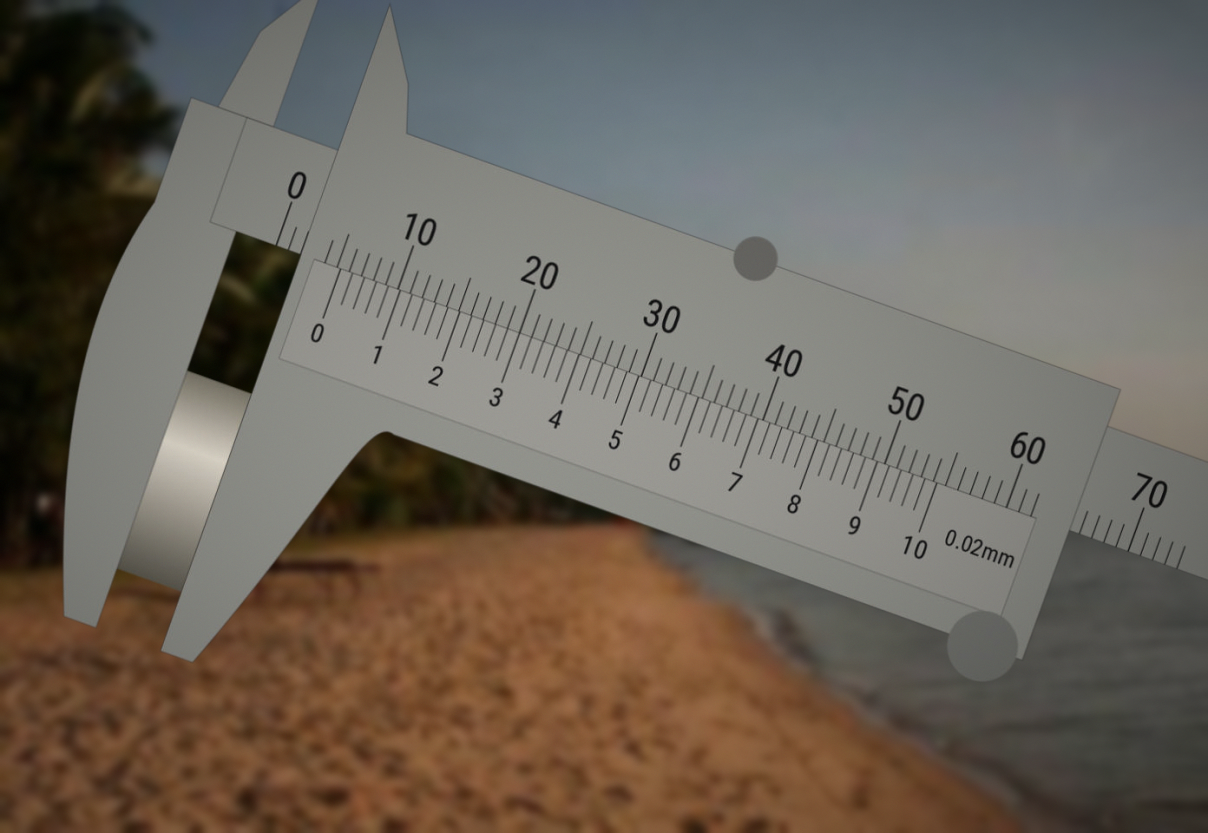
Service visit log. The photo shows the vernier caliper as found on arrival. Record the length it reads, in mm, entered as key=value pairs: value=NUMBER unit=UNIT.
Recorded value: value=5.3 unit=mm
